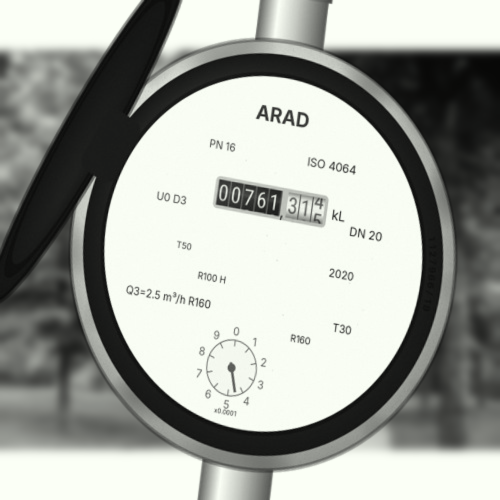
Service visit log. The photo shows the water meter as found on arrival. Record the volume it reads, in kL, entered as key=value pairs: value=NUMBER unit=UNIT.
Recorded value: value=761.3144 unit=kL
